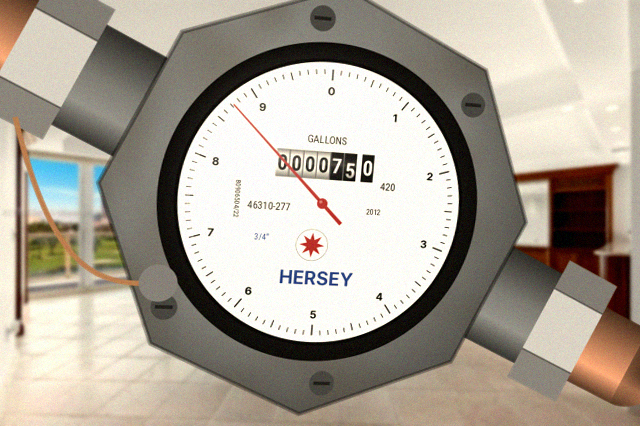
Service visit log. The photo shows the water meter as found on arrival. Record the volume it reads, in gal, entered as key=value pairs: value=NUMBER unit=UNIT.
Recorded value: value=748.7 unit=gal
